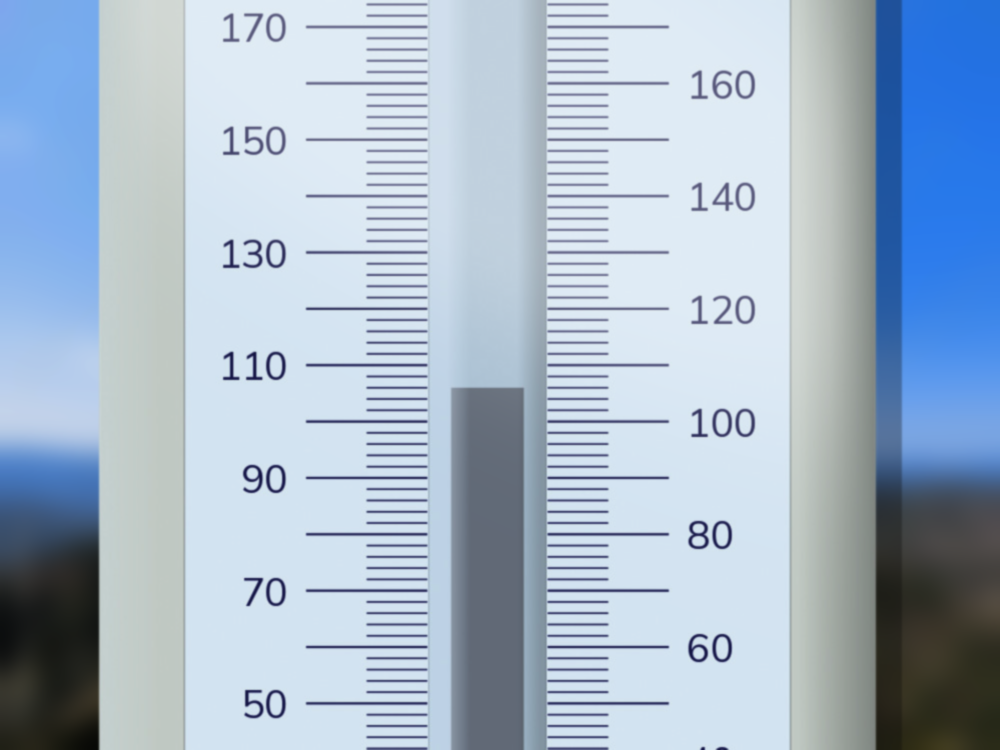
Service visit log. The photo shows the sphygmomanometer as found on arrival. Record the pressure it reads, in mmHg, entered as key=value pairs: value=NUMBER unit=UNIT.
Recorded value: value=106 unit=mmHg
